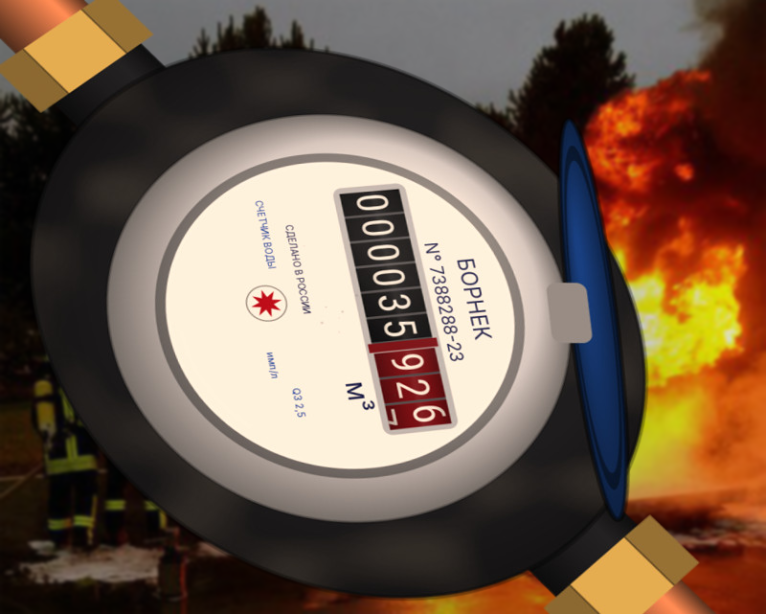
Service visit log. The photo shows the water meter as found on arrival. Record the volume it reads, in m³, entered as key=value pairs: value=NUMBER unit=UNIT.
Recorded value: value=35.926 unit=m³
